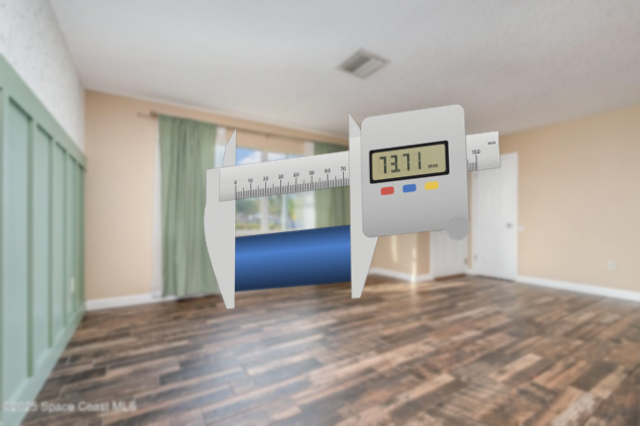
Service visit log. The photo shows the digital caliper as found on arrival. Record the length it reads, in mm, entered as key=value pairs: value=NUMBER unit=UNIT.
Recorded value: value=73.71 unit=mm
